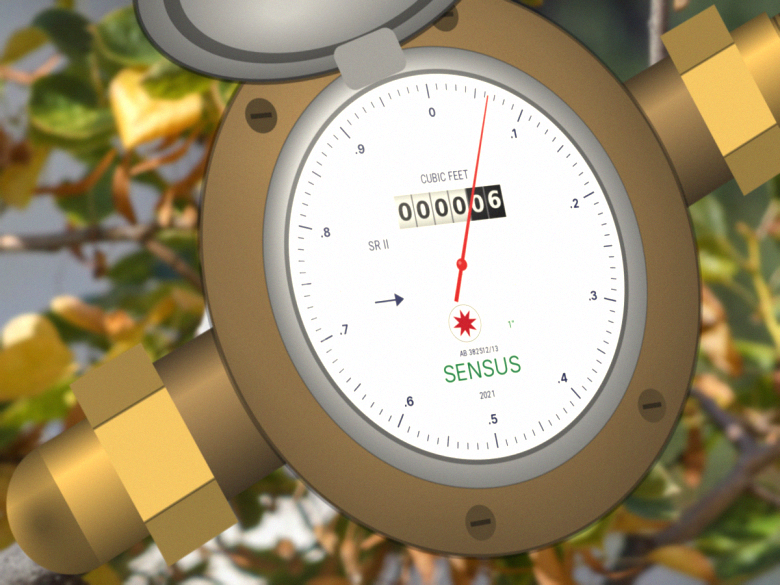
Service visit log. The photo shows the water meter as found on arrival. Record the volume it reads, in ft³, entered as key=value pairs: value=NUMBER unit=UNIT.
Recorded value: value=6.06 unit=ft³
